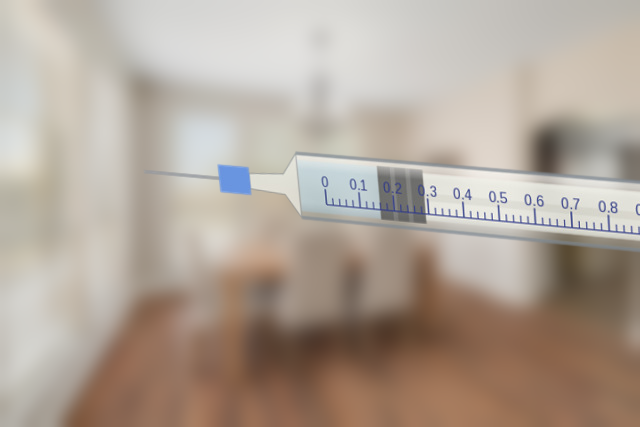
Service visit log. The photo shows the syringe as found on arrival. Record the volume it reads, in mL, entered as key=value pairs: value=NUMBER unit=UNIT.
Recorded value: value=0.16 unit=mL
